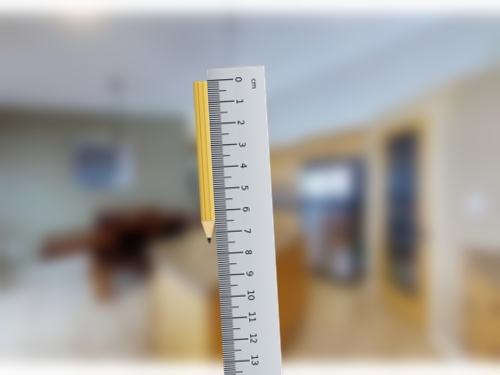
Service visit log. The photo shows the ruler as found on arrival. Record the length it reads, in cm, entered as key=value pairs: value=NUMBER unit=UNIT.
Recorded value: value=7.5 unit=cm
